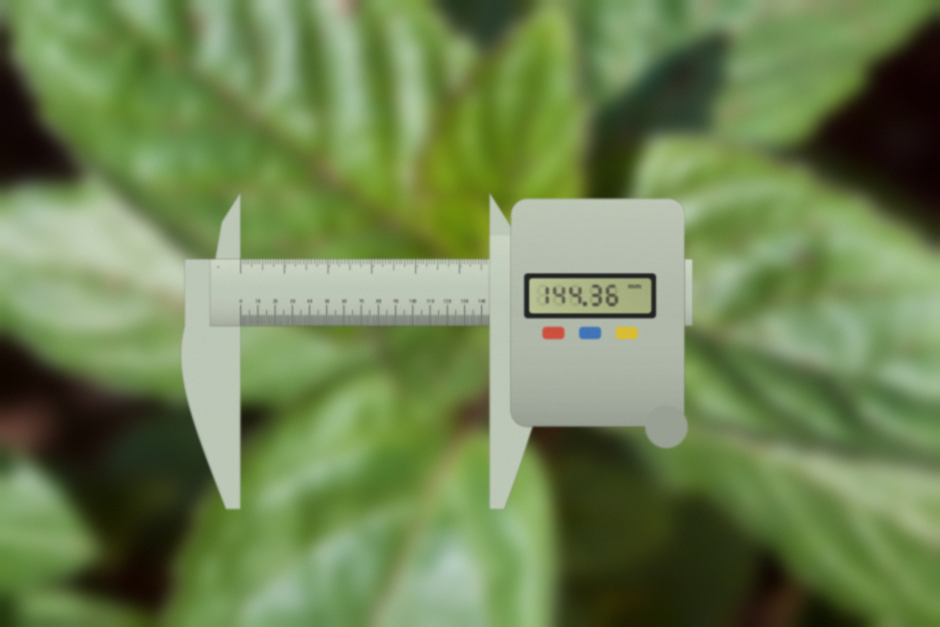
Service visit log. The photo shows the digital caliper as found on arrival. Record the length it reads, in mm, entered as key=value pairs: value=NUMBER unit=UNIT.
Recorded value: value=144.36 unit=mm
